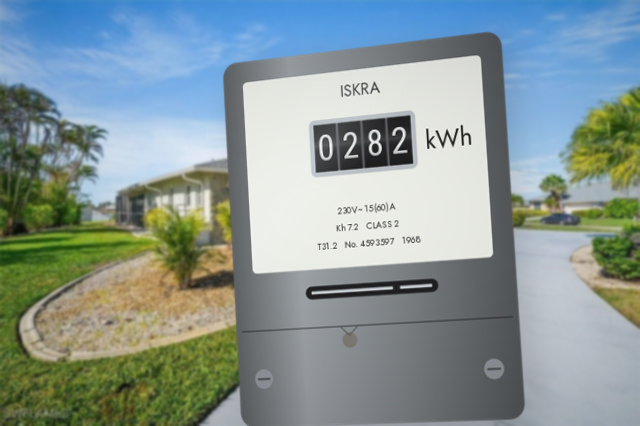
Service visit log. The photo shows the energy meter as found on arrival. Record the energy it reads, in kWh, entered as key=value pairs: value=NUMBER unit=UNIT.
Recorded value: value=282 unit=kWh
